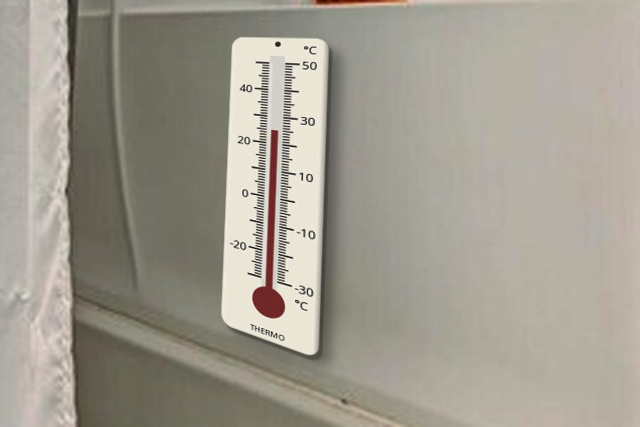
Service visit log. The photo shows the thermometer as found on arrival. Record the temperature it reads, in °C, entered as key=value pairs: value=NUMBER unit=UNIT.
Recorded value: value=25 unit=°C
